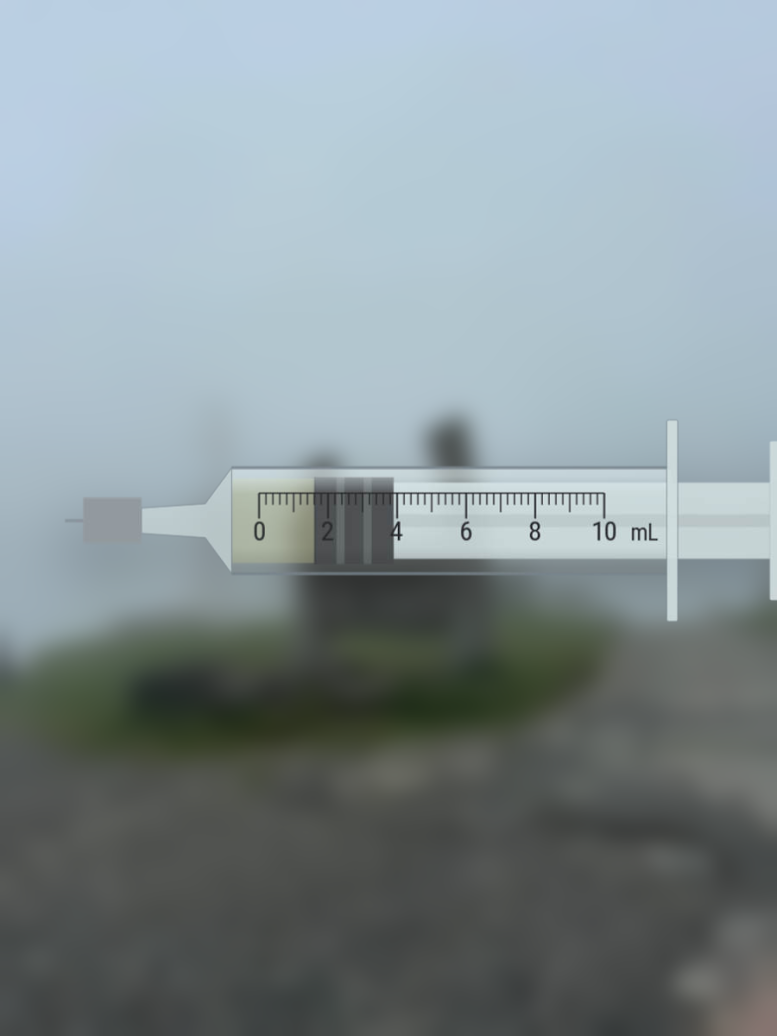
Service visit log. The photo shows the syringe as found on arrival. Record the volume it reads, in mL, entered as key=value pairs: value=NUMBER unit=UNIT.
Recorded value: value=1.6 unit=mL
